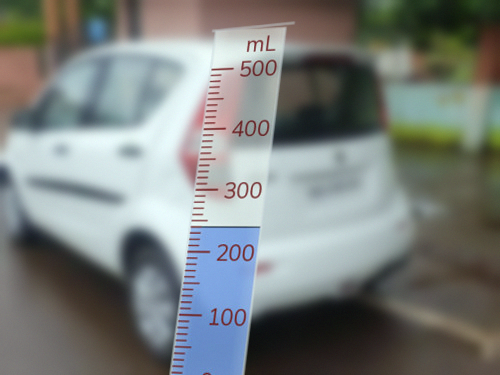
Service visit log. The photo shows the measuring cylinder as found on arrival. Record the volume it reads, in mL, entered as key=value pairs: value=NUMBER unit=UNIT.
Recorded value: value=240 unit=mL
